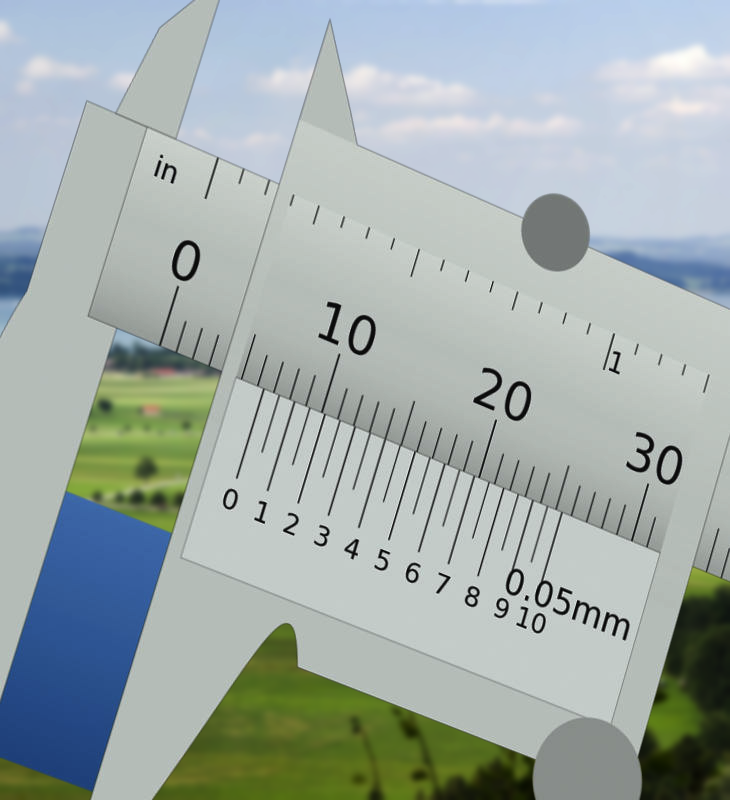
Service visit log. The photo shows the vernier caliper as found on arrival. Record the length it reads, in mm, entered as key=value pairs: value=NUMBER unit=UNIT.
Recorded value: value=6.4 unit=mm
